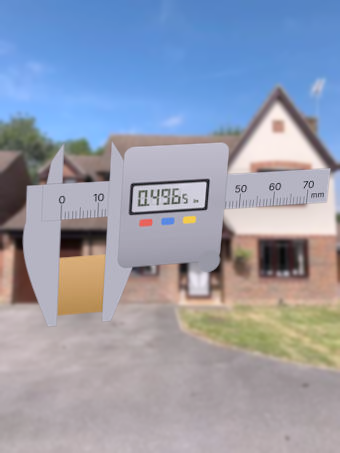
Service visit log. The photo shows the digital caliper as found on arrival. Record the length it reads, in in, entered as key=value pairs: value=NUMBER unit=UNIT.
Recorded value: value=0.4965 unit=in
